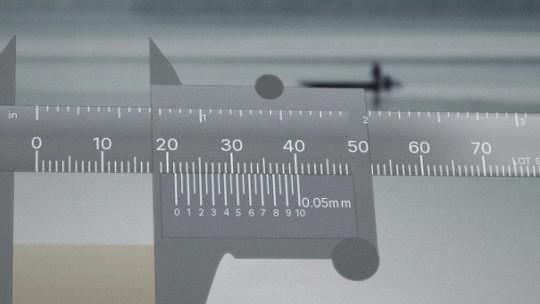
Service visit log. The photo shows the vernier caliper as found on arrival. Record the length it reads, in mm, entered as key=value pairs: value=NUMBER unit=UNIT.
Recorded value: value=21.2 unit=mm
